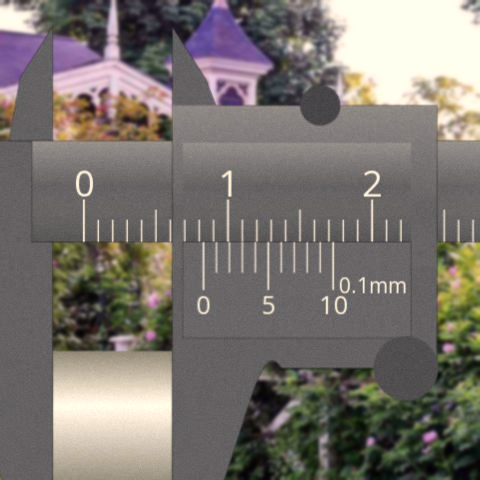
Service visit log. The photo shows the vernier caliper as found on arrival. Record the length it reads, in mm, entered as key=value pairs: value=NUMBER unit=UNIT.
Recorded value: value=8.3 unit=mm
